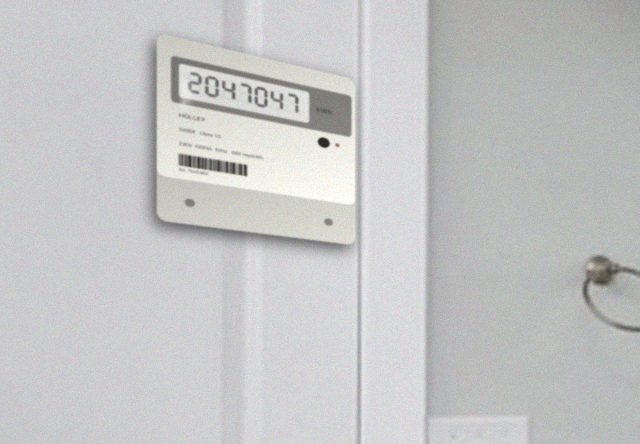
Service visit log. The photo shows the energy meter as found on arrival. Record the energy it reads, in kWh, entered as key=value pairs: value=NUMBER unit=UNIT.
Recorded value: value=2047047 unit=kWh
